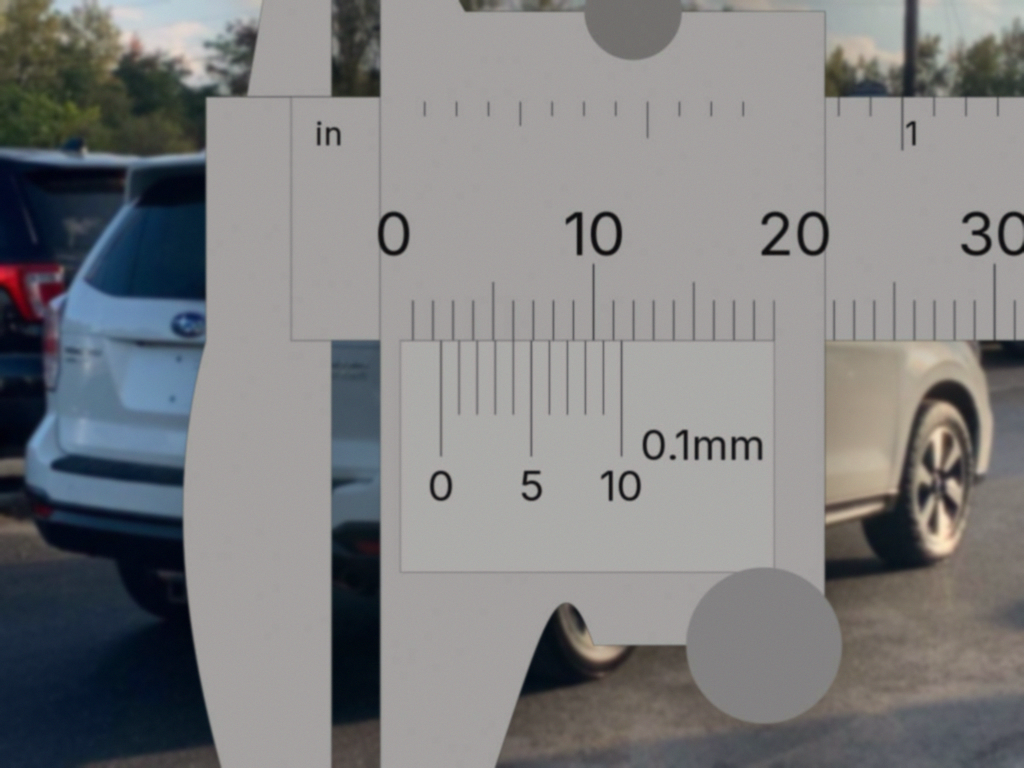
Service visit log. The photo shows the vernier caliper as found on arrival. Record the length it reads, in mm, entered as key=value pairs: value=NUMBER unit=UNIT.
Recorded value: value=2.4 unit=mm
